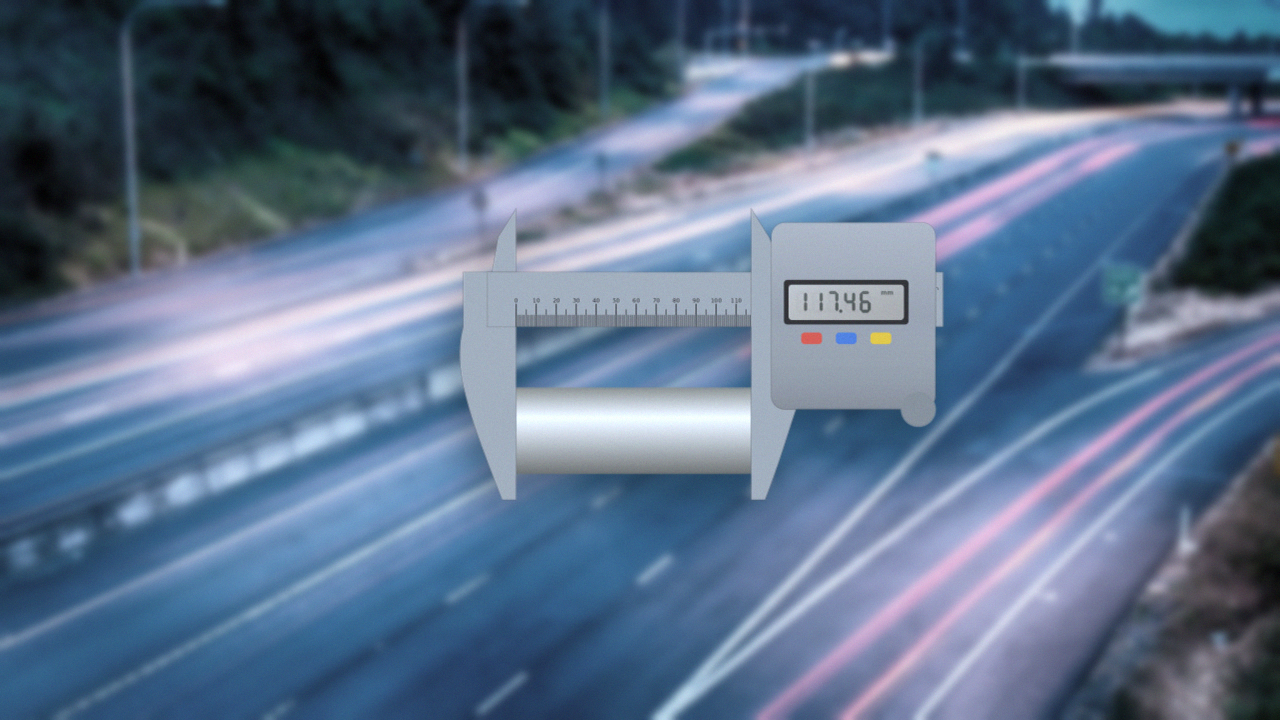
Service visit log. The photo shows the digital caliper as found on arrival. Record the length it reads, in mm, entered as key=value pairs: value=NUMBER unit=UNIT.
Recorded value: value=117.46 unit=mm
